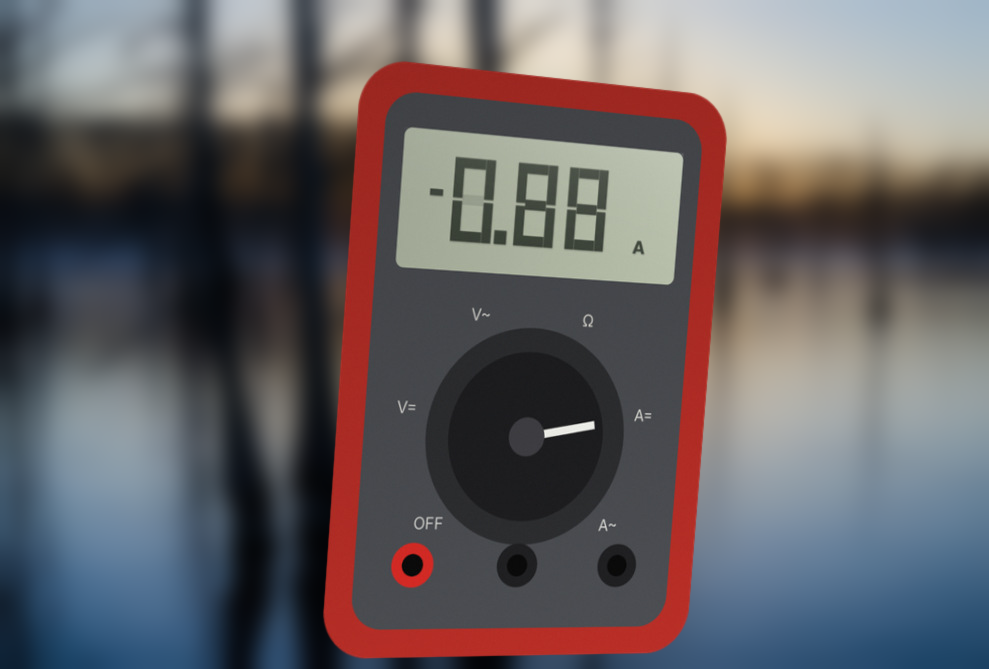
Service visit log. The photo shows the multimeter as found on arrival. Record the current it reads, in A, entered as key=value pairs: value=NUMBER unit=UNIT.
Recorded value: value=-0.88 unit=A
